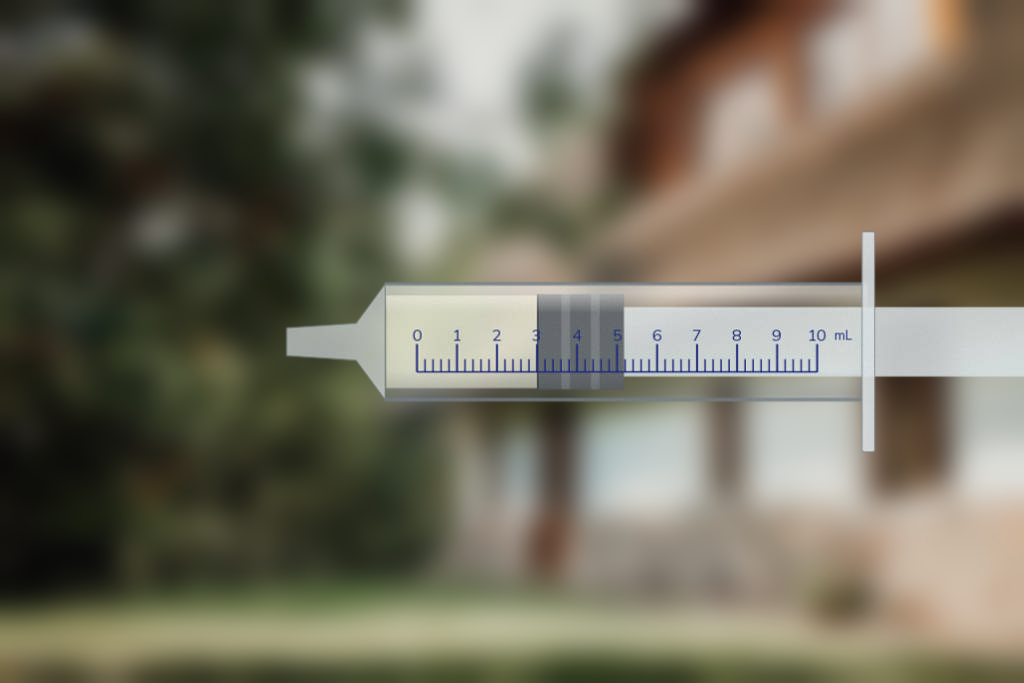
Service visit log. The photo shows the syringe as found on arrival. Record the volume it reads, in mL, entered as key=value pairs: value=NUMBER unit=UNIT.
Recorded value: value=3 unit=mL
